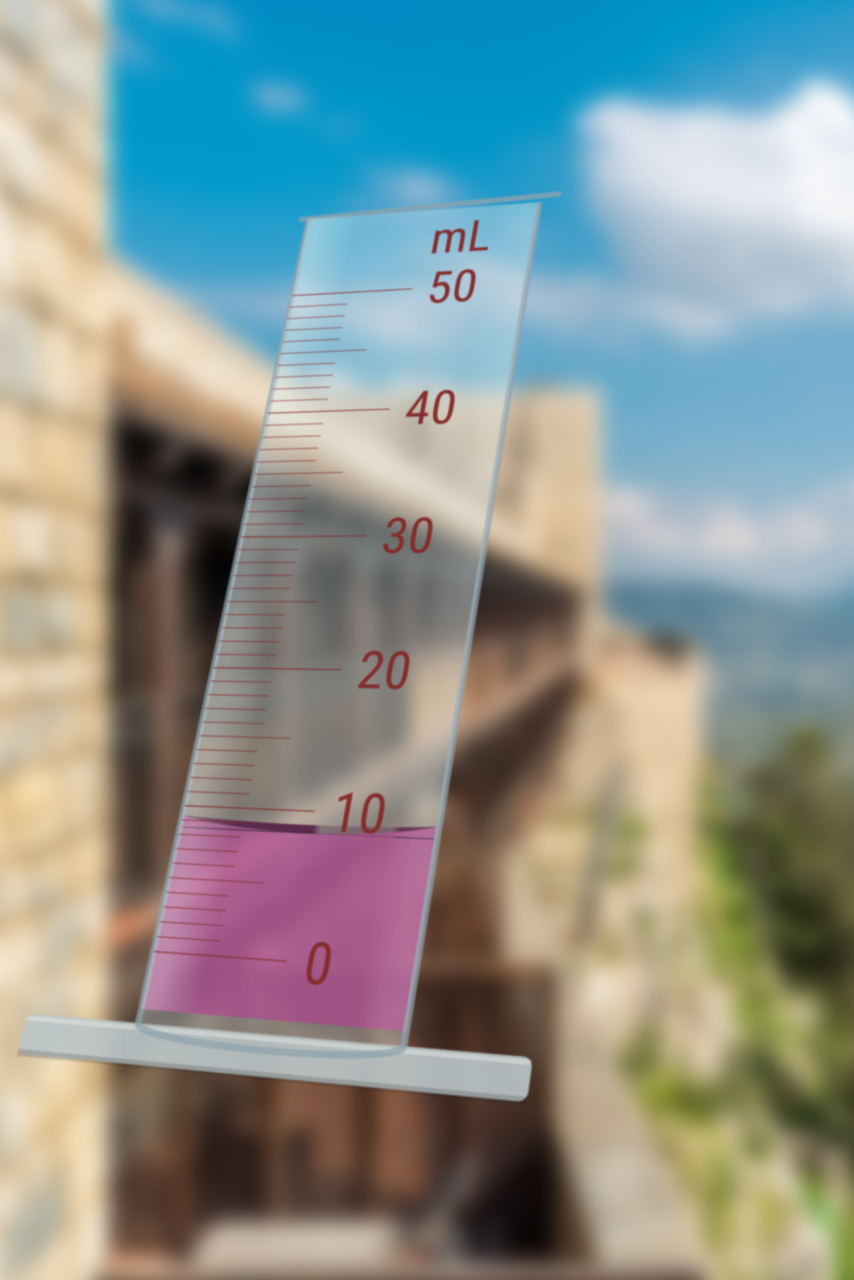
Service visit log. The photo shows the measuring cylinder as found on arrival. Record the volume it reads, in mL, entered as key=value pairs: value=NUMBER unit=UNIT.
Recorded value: value=8.5 unit=mL
